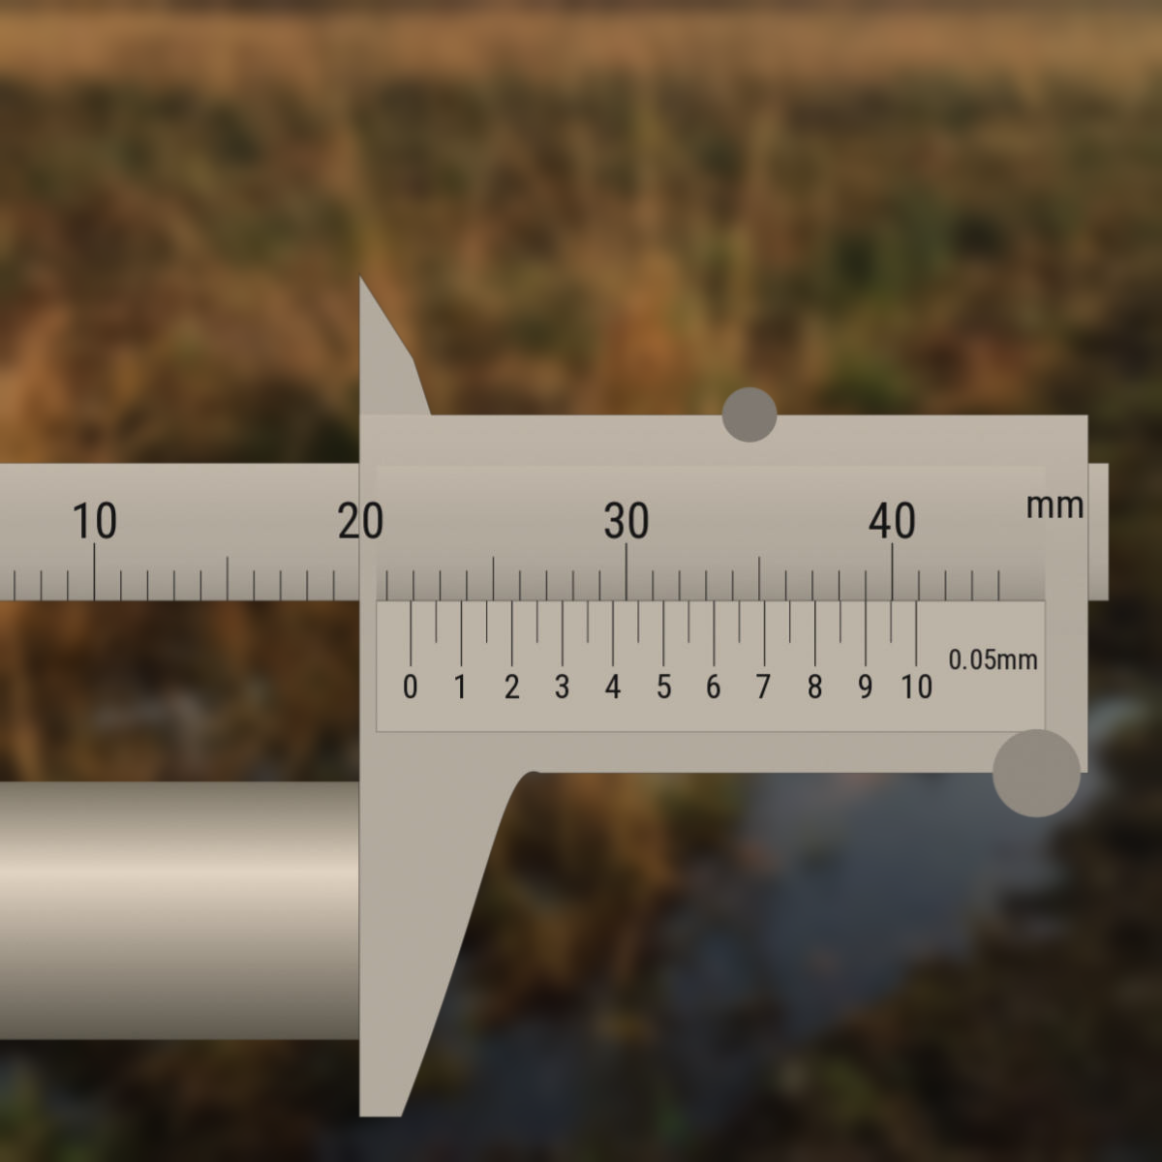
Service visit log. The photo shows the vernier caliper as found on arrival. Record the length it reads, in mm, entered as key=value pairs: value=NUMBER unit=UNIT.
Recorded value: value=21.90 unit=mm
